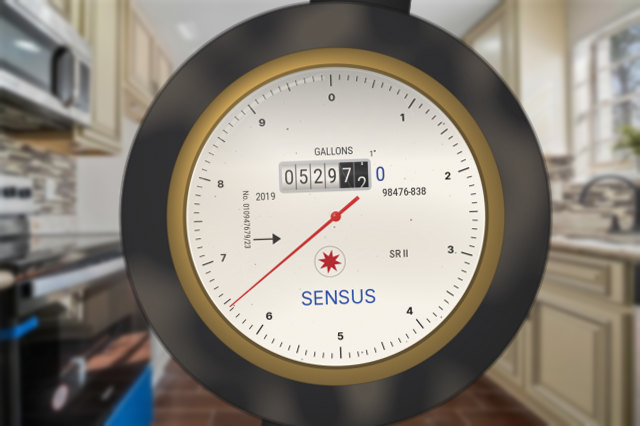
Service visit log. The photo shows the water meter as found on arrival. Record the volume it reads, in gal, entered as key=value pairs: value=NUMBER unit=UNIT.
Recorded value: value=529716.4 unit=gal
